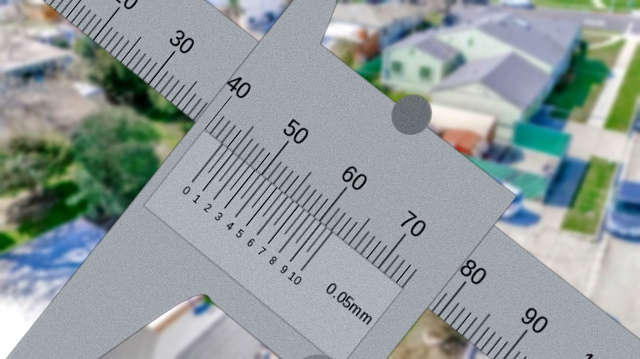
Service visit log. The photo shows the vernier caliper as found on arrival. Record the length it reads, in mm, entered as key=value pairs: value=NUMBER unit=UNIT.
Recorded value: value=43.2 unit=mm
